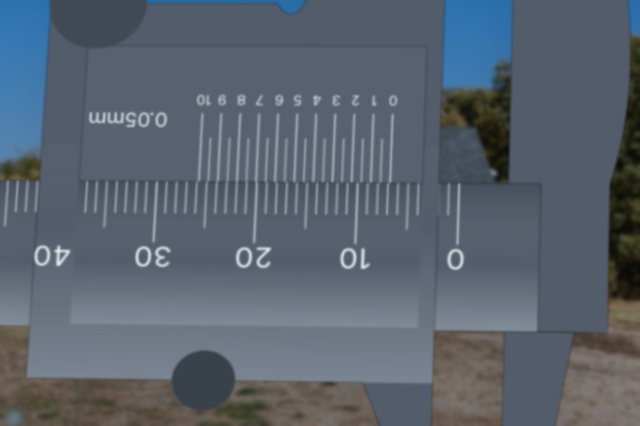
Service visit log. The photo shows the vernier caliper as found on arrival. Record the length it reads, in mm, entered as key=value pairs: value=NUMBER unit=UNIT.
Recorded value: value=6.8 unit=mm
